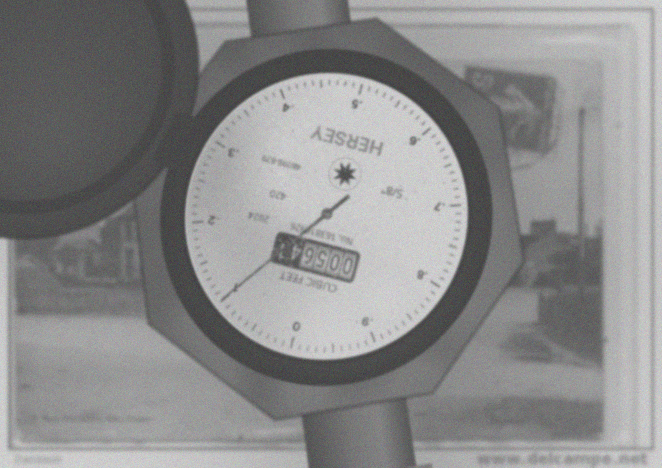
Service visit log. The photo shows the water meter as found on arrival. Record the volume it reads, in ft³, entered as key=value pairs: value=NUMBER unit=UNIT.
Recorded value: value=5641.10 unit=ft³
